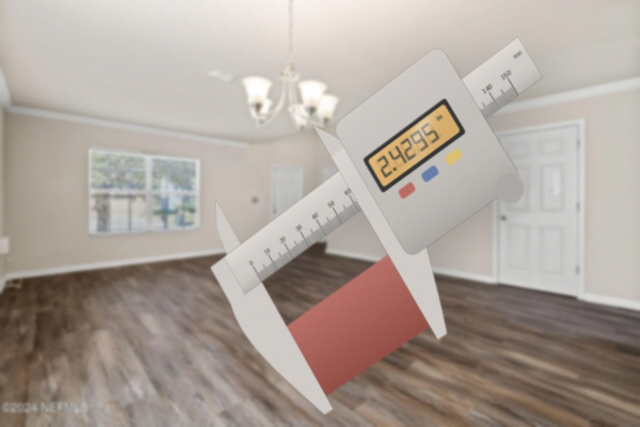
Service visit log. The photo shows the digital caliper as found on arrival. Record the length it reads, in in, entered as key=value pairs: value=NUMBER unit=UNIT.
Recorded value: value=2.4295 unit=in
